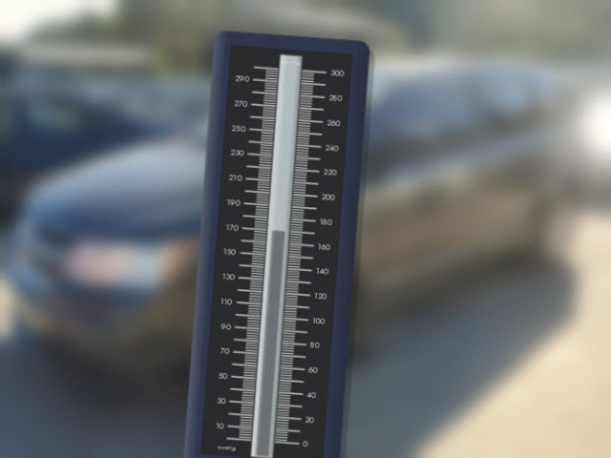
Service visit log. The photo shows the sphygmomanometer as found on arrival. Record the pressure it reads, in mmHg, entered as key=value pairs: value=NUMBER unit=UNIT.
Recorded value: value=170 unit=mmHg
